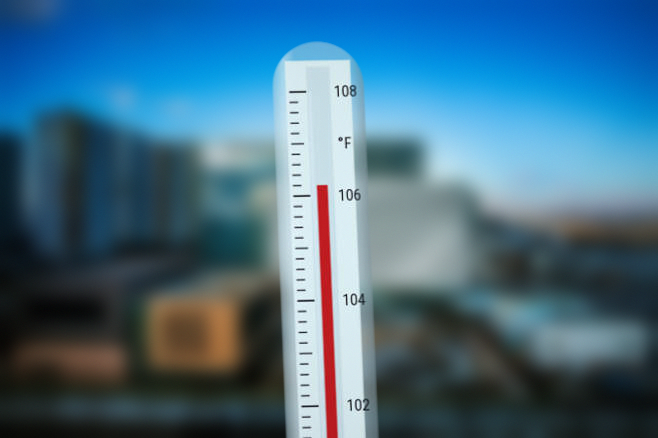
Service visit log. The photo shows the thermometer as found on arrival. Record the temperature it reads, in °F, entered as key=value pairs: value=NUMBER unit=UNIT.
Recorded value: value=106.2 unit=°F
